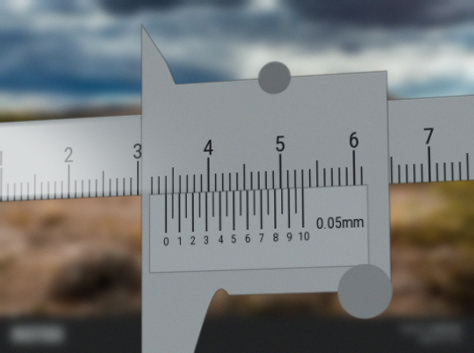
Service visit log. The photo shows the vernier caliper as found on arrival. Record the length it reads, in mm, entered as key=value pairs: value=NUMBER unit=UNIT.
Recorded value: value=34.0 unit=mm
